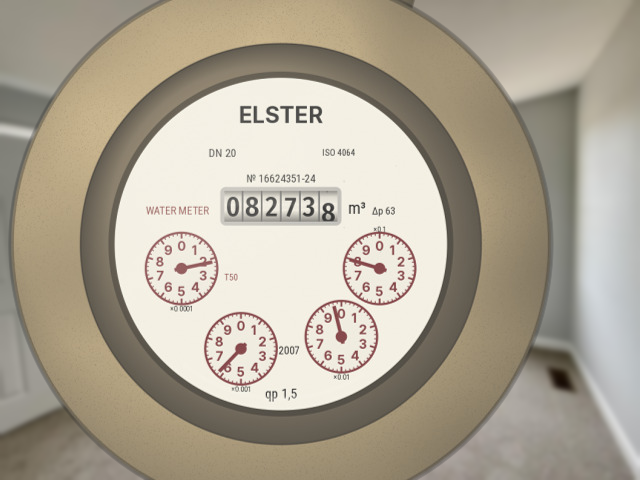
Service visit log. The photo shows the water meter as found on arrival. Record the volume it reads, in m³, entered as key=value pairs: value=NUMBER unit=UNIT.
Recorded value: value=82737.7962 unit=m³
